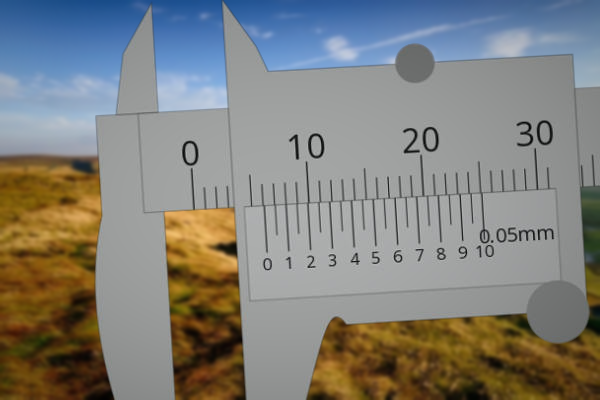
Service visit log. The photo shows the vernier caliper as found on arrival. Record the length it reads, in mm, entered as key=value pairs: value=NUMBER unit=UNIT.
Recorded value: value=6.1 unit=mm
